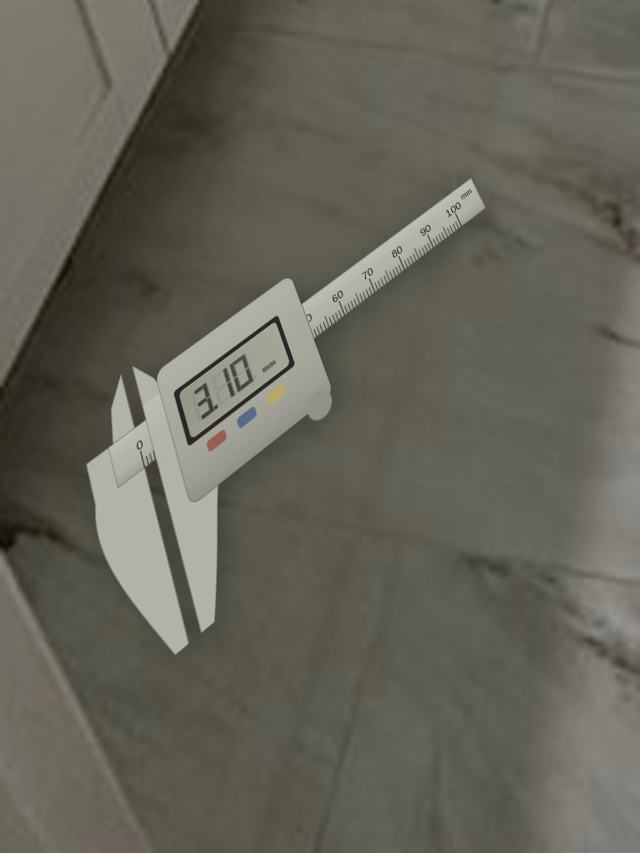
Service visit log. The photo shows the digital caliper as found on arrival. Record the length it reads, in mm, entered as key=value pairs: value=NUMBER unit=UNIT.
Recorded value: value=3.10 unit=mm
